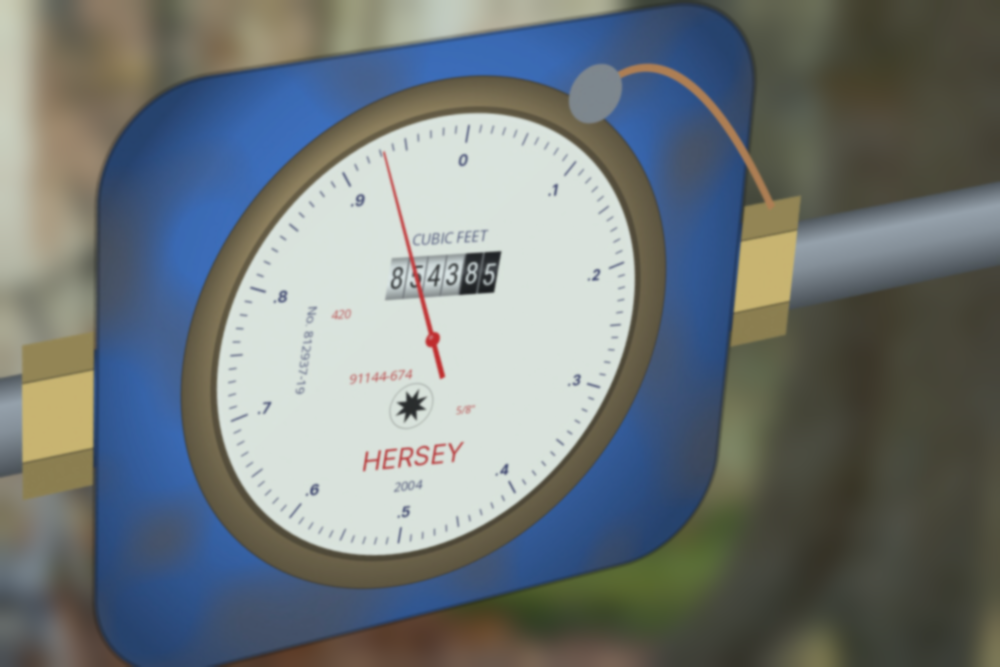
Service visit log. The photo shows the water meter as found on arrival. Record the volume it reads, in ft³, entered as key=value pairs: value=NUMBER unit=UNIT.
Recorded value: value=854384.93 unit=ft³
